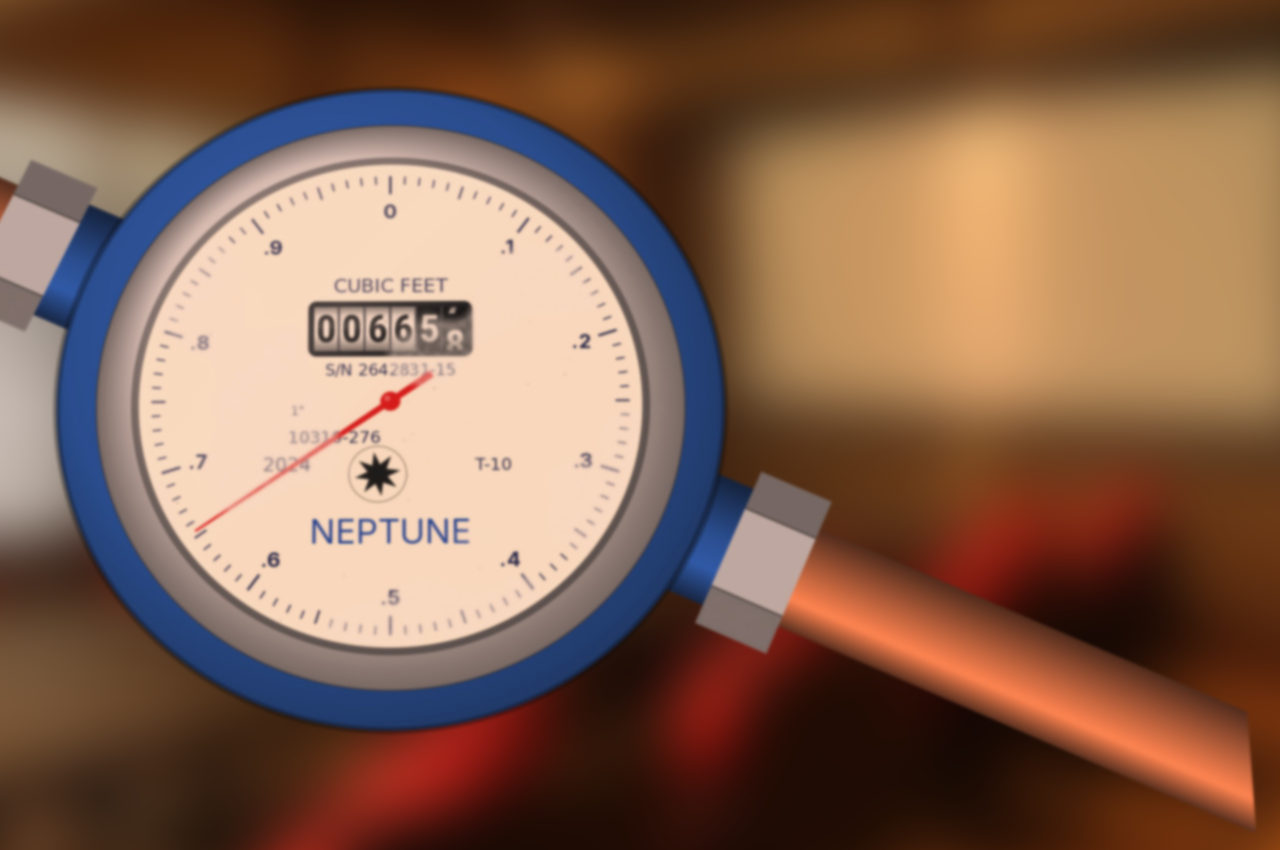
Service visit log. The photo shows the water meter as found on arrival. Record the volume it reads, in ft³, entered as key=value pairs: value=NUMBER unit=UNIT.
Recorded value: value=6657.65 unit=ft³
